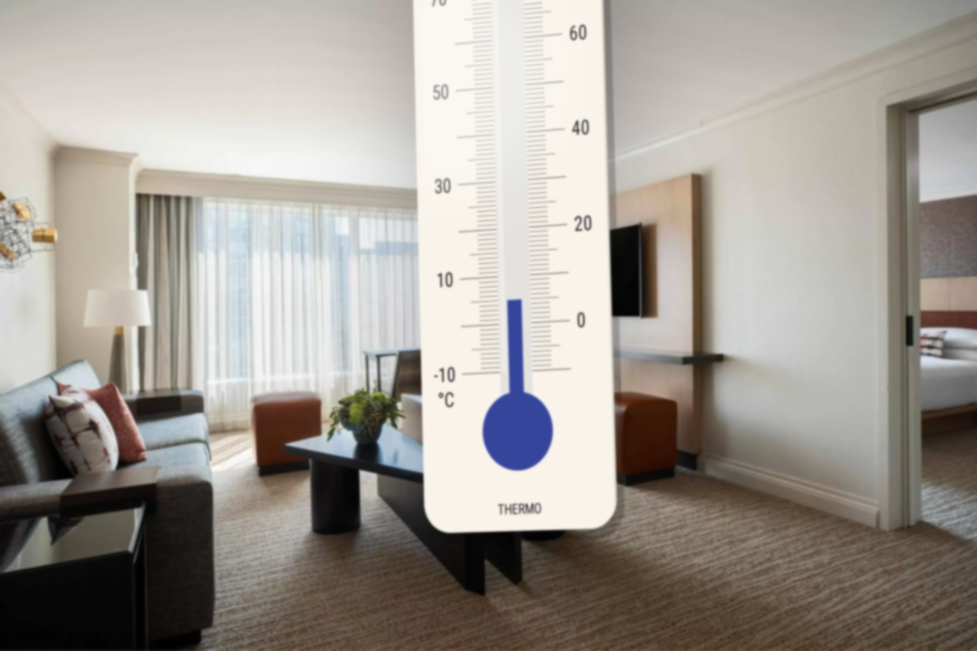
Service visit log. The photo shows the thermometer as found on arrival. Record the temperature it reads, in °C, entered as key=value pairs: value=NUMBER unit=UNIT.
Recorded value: value=5 unit=°C
